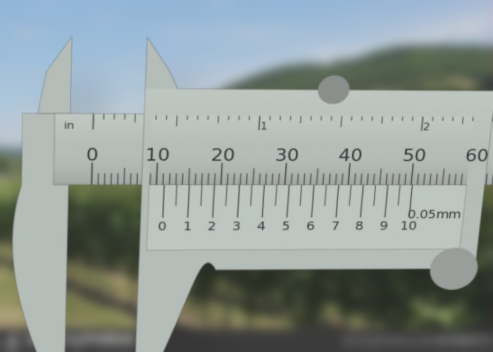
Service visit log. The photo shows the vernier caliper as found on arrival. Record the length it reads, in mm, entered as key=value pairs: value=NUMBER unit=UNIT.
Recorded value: value=11.2 unit=mm
